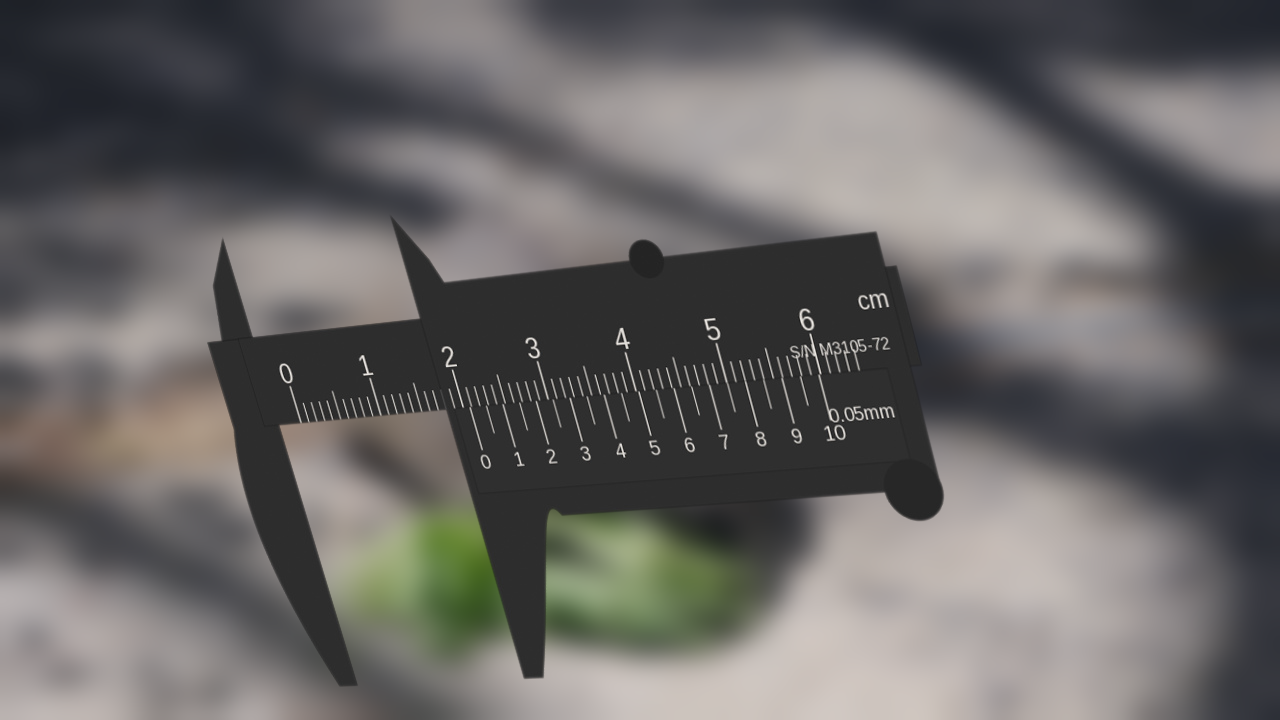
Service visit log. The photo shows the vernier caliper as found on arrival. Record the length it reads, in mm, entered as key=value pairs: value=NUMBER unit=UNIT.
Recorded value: value=20.8 unit=mm
